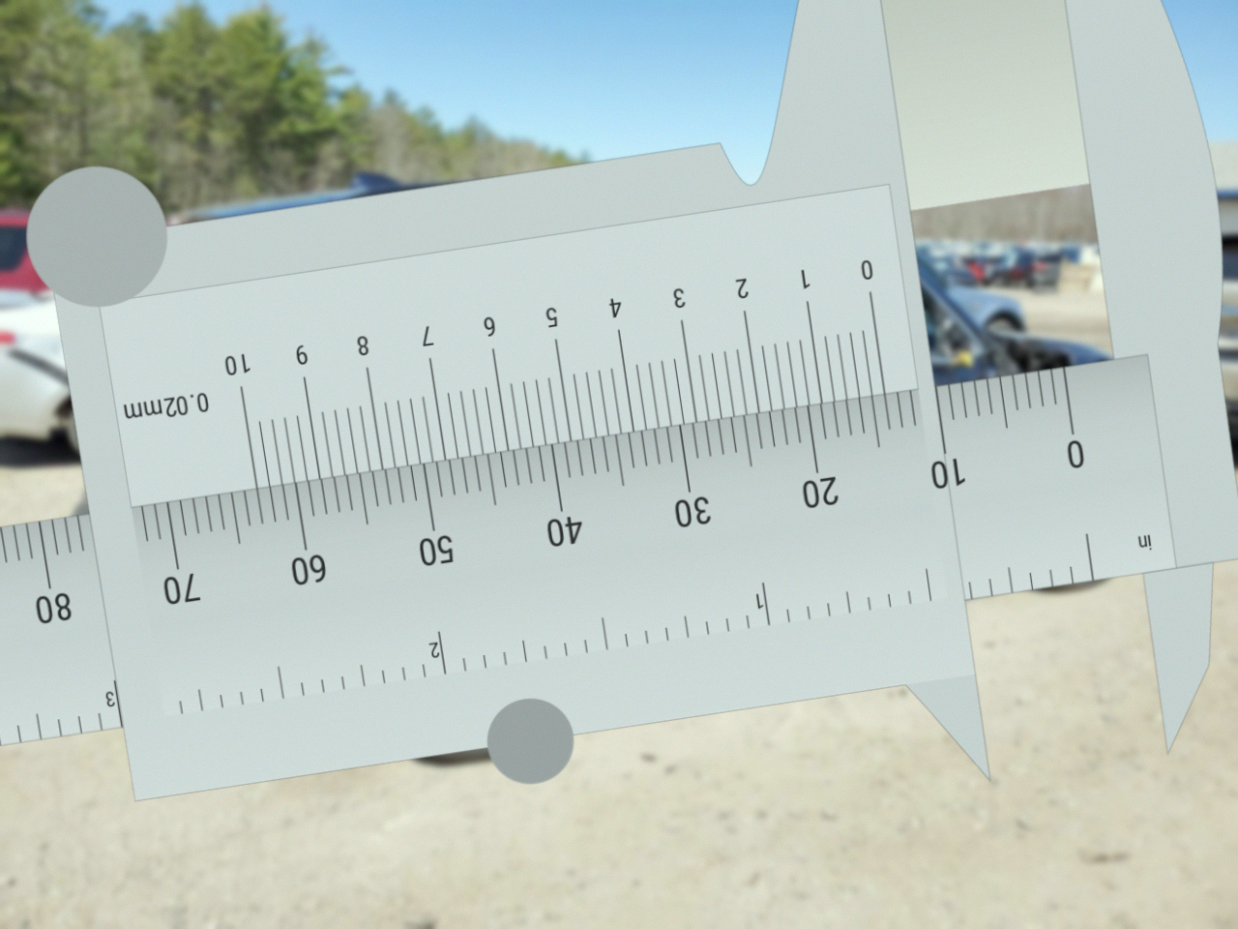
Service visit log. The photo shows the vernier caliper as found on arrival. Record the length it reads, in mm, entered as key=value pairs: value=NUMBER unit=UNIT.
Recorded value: value=14.0 unit=mm
